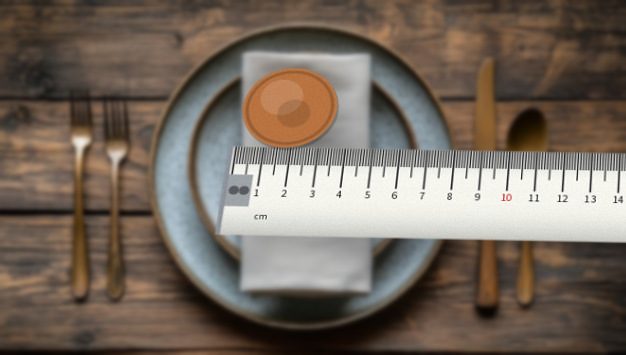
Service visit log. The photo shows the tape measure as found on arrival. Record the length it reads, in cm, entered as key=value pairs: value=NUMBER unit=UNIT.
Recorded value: value=3.5 unit=cm
